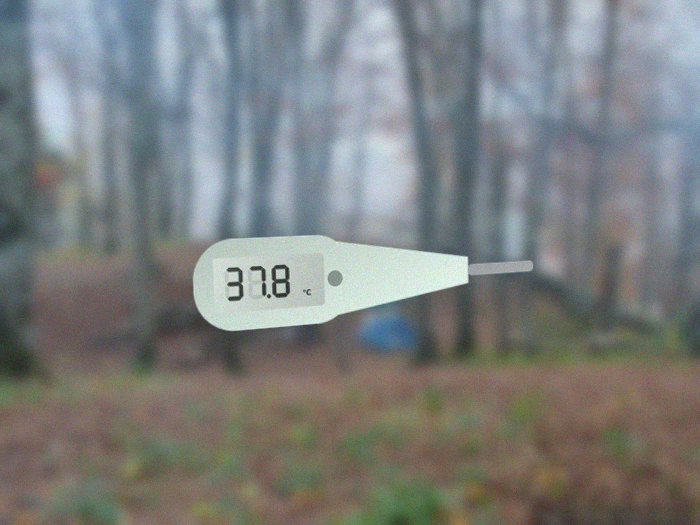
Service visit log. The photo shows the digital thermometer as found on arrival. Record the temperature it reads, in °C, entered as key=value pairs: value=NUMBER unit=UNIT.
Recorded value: value=37.8 unit=°C
